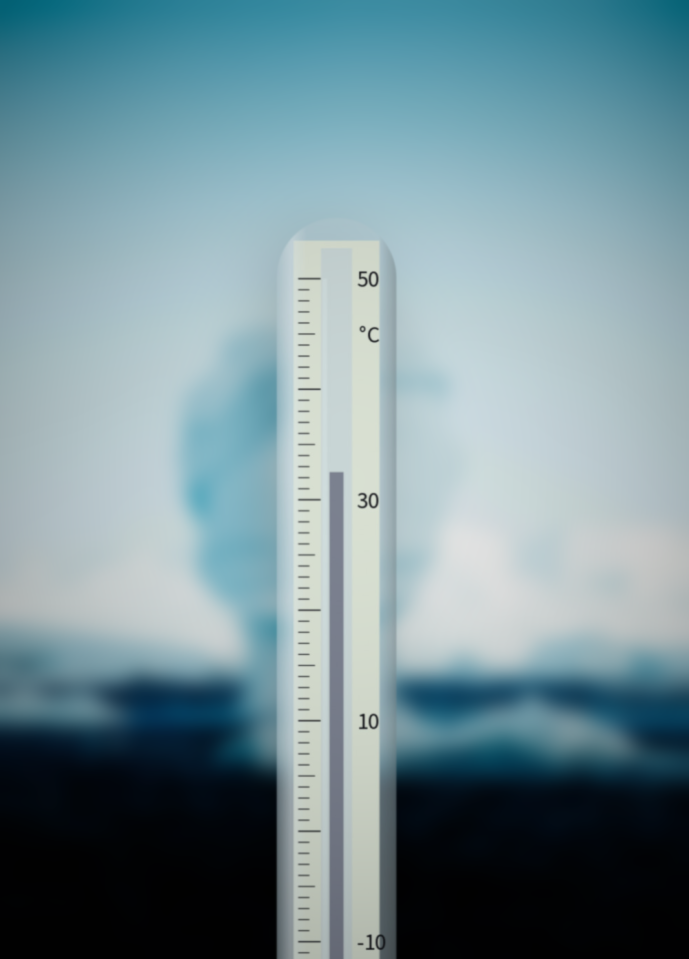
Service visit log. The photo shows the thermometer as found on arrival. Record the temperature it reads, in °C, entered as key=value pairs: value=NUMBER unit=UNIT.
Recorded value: value=32.5 unit=°C
